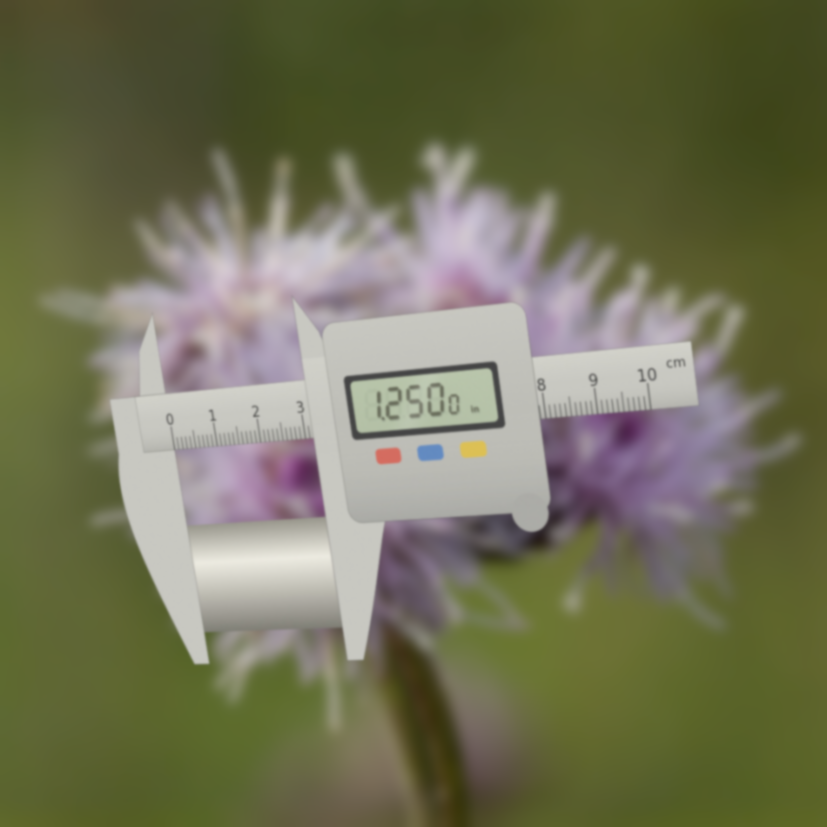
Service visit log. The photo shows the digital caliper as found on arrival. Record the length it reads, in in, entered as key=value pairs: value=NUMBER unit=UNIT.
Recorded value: value=1.2500 unit=in
